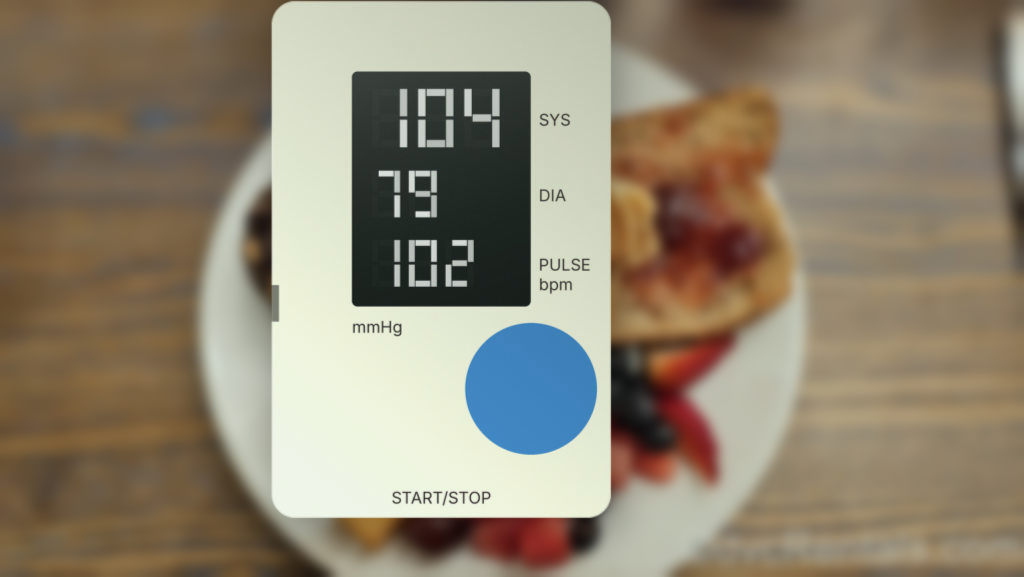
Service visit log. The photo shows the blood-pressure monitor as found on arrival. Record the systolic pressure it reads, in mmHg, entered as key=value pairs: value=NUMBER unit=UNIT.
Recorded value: value=104 unit=mmHg
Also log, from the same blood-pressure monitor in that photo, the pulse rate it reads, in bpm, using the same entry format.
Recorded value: value=102 unit=bpm
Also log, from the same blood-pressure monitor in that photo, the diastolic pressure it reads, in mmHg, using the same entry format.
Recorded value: value=79 unit=mmHg
